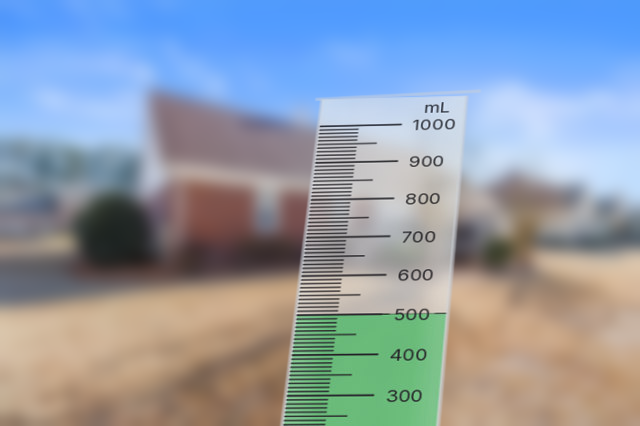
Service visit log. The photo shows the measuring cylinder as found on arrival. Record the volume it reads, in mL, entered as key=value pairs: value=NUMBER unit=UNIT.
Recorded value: value=500 unit=mL
